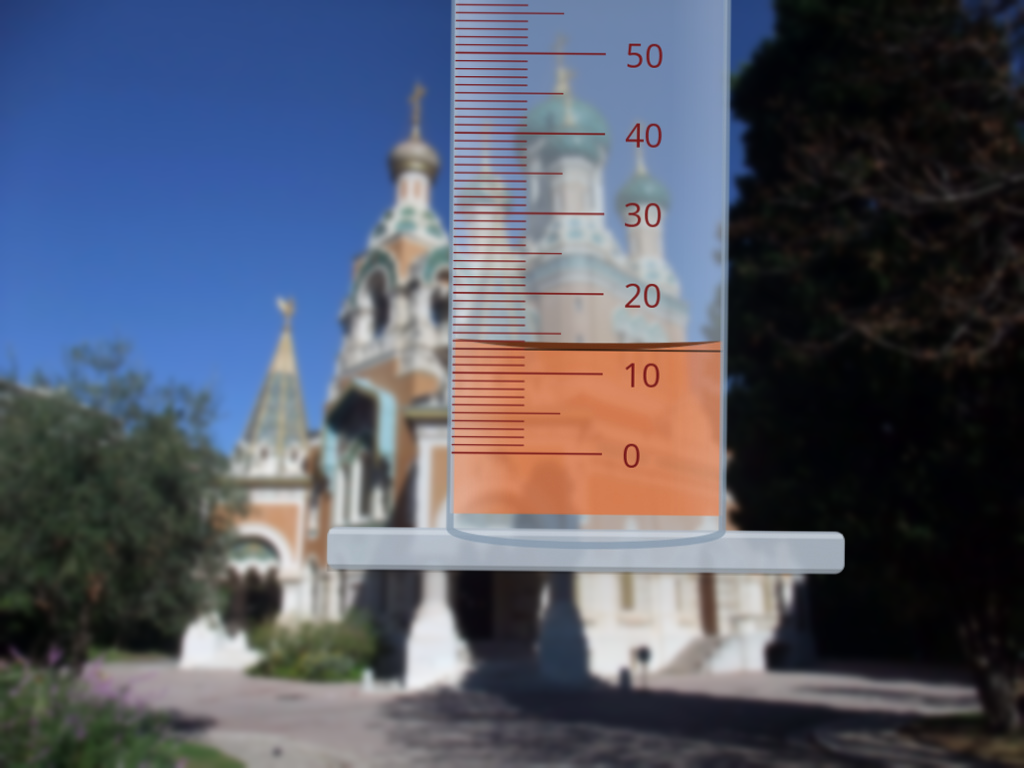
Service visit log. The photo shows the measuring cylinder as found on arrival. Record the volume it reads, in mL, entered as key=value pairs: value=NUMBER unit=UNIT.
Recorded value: value=13 unit=mL
